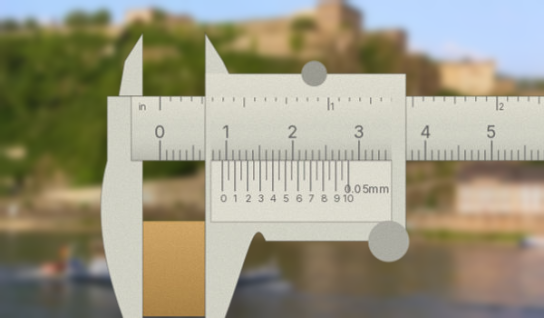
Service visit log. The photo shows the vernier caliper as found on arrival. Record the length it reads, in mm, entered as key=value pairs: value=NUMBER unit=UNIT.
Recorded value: value=9.4 unit=mm
